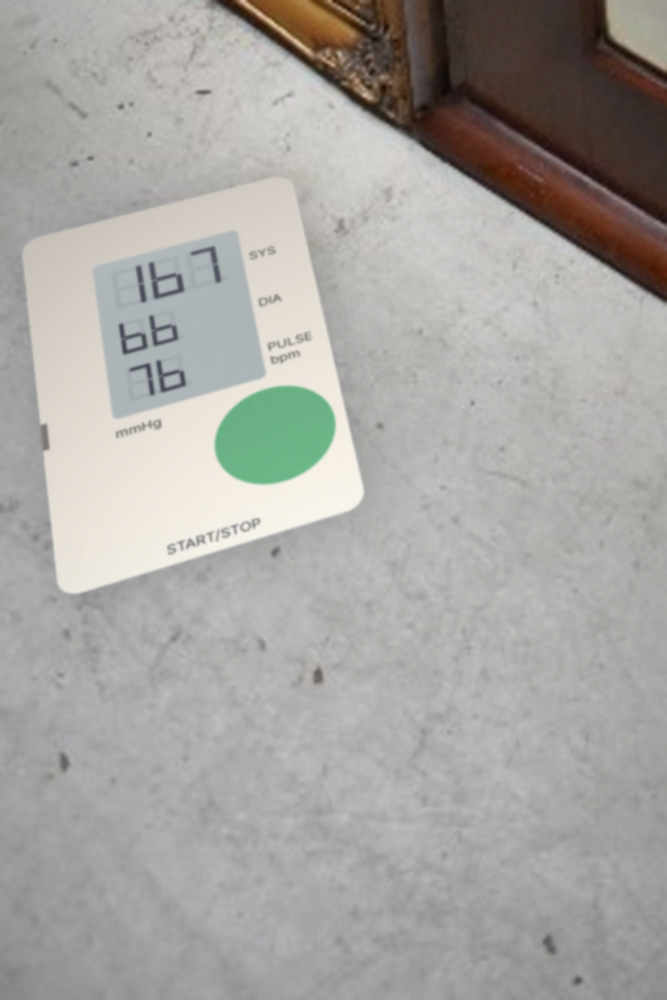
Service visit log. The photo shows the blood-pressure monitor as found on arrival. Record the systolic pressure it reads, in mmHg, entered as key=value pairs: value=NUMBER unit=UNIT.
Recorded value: value=167 unit=mmHg
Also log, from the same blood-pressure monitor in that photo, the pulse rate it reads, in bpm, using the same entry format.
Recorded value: value=76 unit=bpm
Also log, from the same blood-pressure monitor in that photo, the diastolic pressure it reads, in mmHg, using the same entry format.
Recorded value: value=66 unit=mmHg
